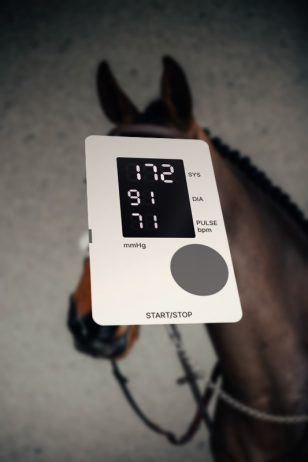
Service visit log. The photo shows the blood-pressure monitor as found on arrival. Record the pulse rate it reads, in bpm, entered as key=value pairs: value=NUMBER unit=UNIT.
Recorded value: value=71 unit=bpm
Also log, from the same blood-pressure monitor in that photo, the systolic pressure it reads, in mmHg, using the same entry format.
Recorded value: value=172 unit=mmHg
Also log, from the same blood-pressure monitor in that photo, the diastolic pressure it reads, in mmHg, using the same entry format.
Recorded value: value=91 unit=mmHg
